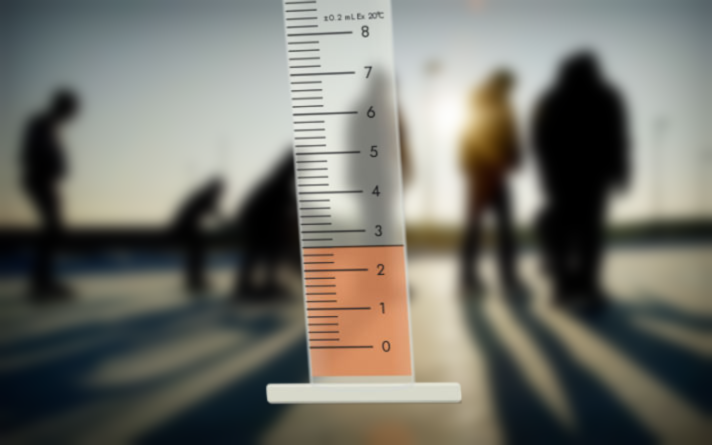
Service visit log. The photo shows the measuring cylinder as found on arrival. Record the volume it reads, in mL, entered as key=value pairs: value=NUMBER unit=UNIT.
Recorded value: value=2.6 unit=mL
